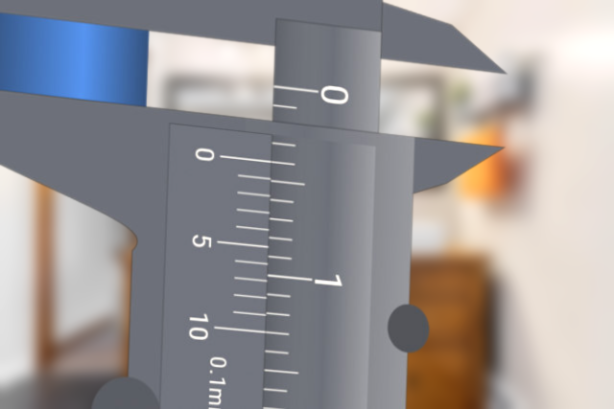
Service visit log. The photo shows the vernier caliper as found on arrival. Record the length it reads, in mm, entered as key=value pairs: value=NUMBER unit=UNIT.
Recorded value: value=4.0 unit=mm
